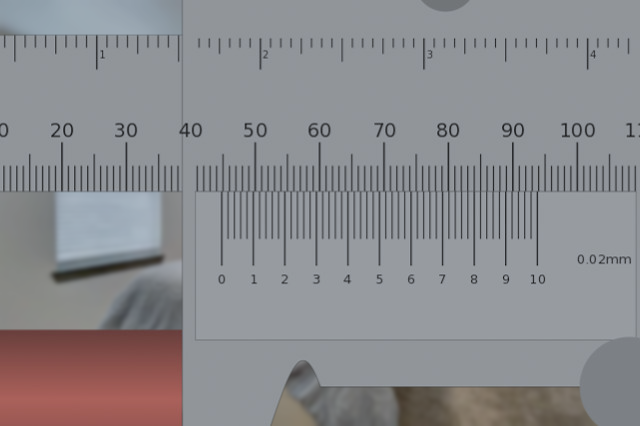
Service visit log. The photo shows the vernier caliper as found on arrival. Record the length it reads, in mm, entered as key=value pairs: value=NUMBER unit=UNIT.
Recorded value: value=44.8 unit=mm
